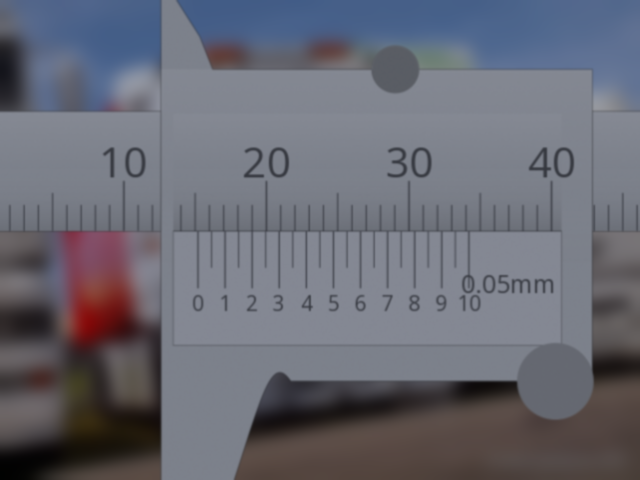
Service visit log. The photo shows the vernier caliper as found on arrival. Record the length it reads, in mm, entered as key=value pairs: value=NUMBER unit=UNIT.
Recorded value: value=15.2 unit=mm
